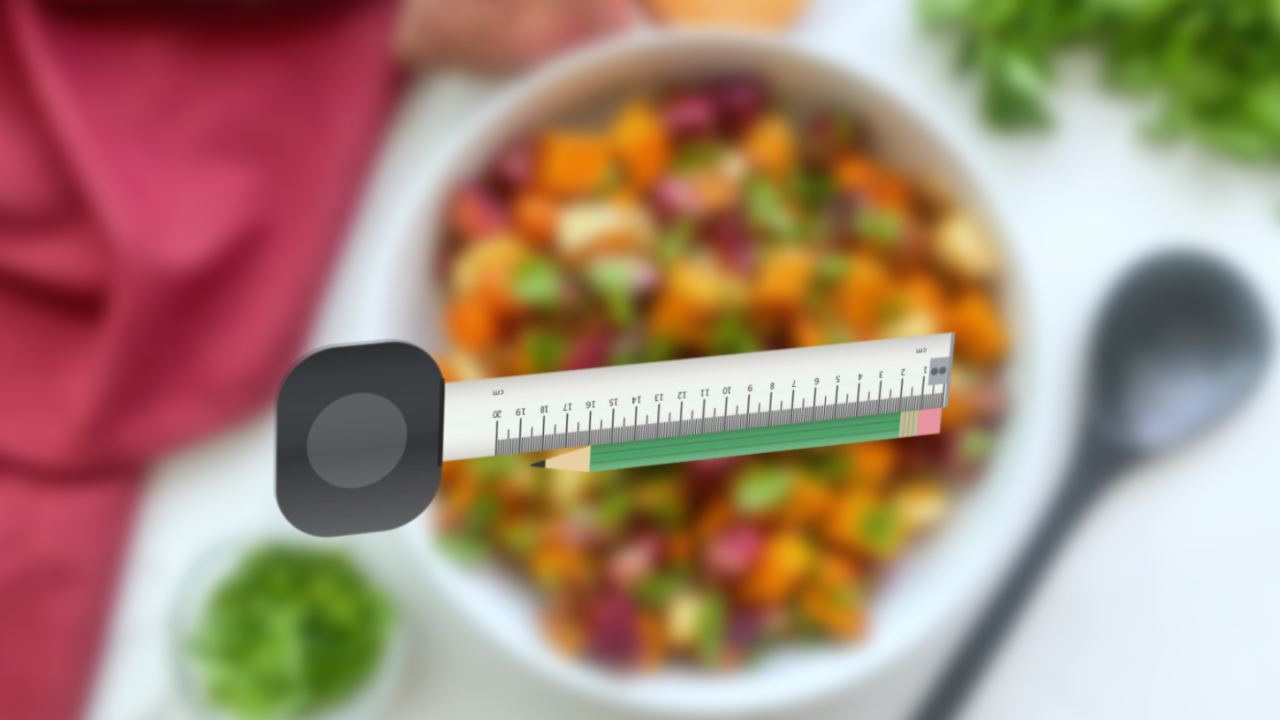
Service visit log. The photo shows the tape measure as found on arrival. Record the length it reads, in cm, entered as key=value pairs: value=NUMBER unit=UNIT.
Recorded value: value=18.5 unit=cm
